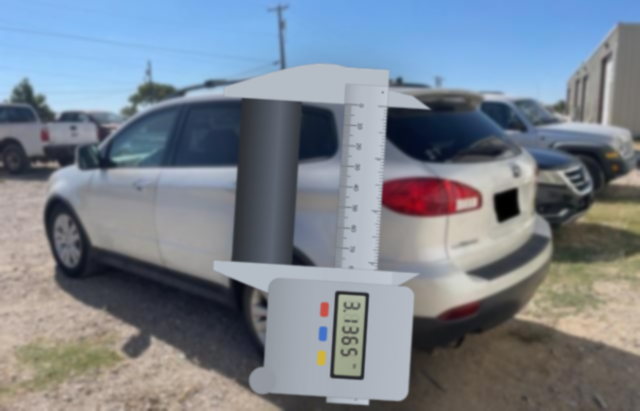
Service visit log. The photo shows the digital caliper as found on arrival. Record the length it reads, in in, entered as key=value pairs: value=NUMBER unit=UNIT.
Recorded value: value=3.1365 unit=in
